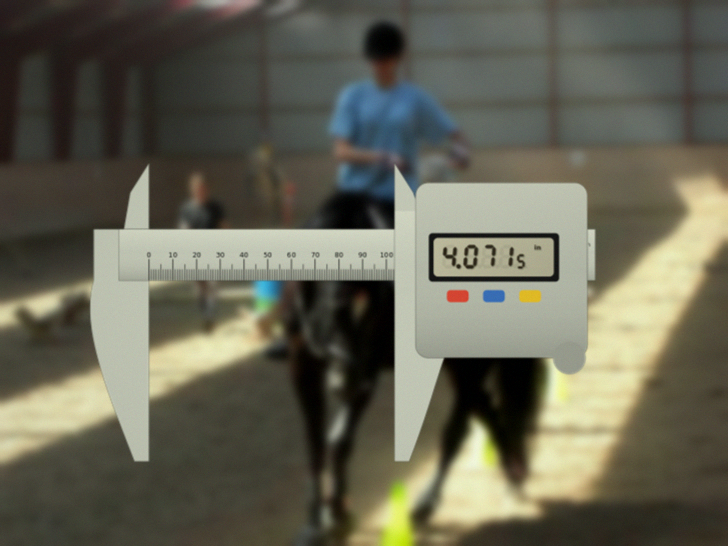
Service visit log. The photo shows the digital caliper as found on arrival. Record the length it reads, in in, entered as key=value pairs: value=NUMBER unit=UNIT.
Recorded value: value=4.0715 unit=in
